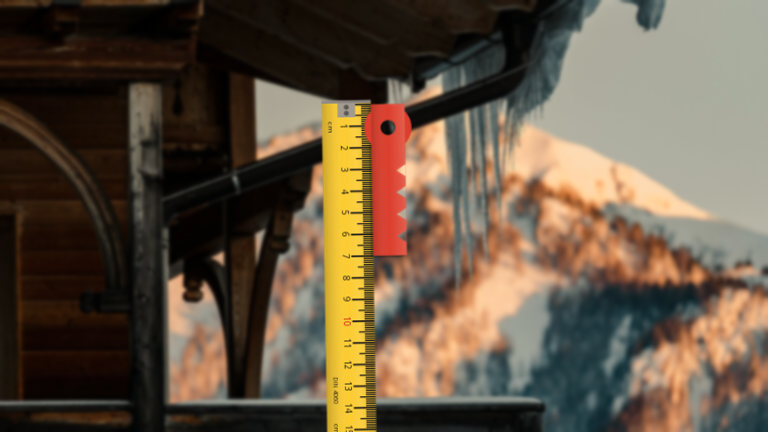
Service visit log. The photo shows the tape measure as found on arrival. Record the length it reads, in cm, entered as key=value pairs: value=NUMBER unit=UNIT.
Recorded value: value=7 unit=cm
